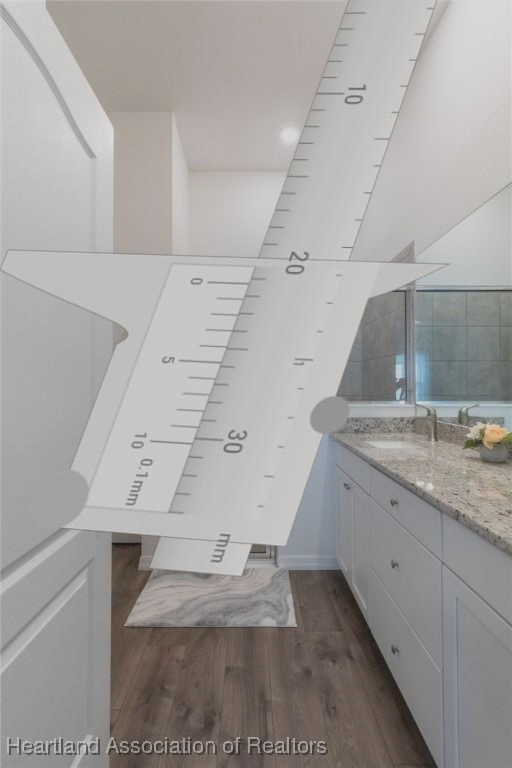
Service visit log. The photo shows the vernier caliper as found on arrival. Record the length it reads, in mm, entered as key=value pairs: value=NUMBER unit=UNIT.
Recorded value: value=21.3 unit=mm
